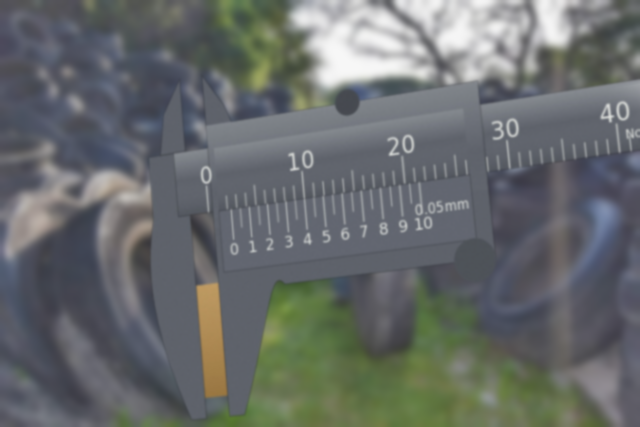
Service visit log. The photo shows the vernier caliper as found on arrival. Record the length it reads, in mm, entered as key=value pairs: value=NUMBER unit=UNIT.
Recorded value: value=2.4 unit=mm
